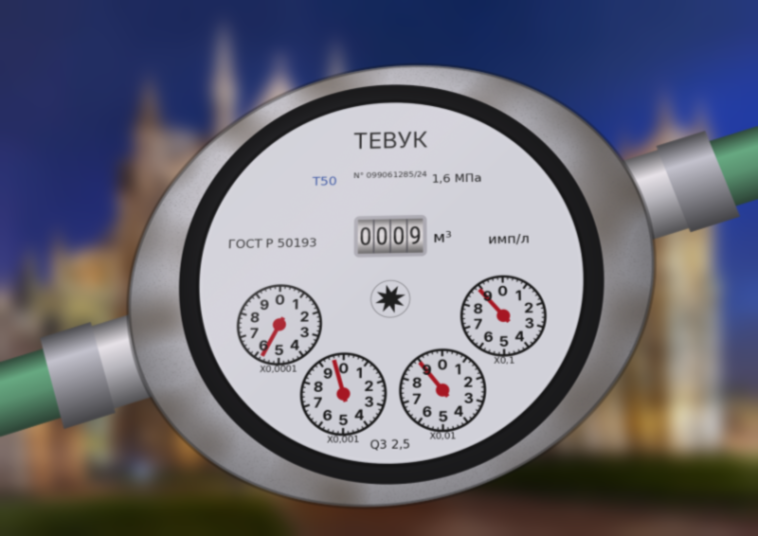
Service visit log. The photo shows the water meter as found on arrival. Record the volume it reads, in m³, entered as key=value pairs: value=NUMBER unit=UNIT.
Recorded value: value=9.8895 unit=m³
